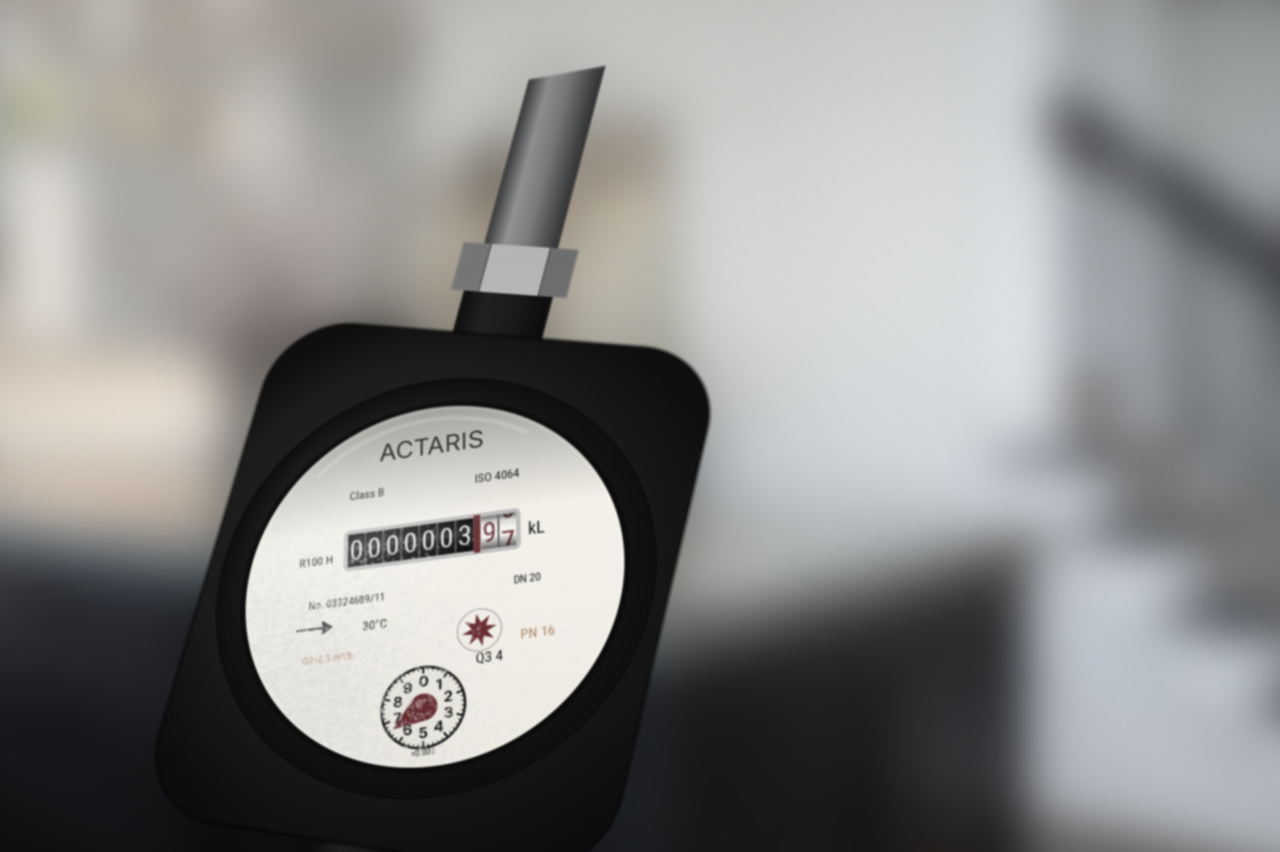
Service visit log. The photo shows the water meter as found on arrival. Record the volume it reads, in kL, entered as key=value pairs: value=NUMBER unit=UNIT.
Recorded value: value=3.966 unit=kL
